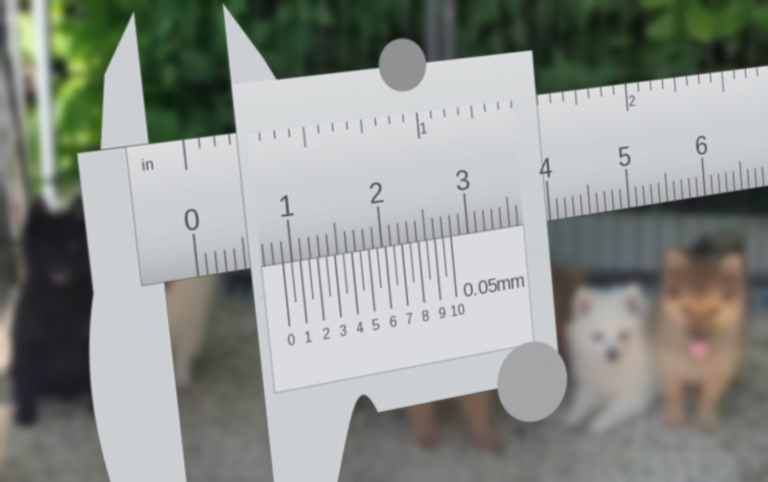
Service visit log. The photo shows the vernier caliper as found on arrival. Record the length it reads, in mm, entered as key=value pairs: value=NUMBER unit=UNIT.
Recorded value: value=9.0 unit=mm
